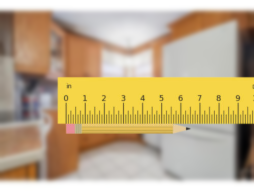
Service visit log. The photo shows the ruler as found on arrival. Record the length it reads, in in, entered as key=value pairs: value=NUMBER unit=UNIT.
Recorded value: value=6.5 unit=in
